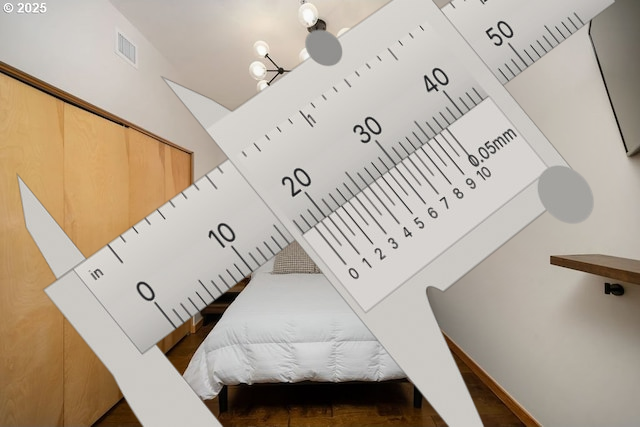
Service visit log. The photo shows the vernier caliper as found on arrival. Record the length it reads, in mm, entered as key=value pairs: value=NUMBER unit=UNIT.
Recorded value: value=18.4 unit=mm
